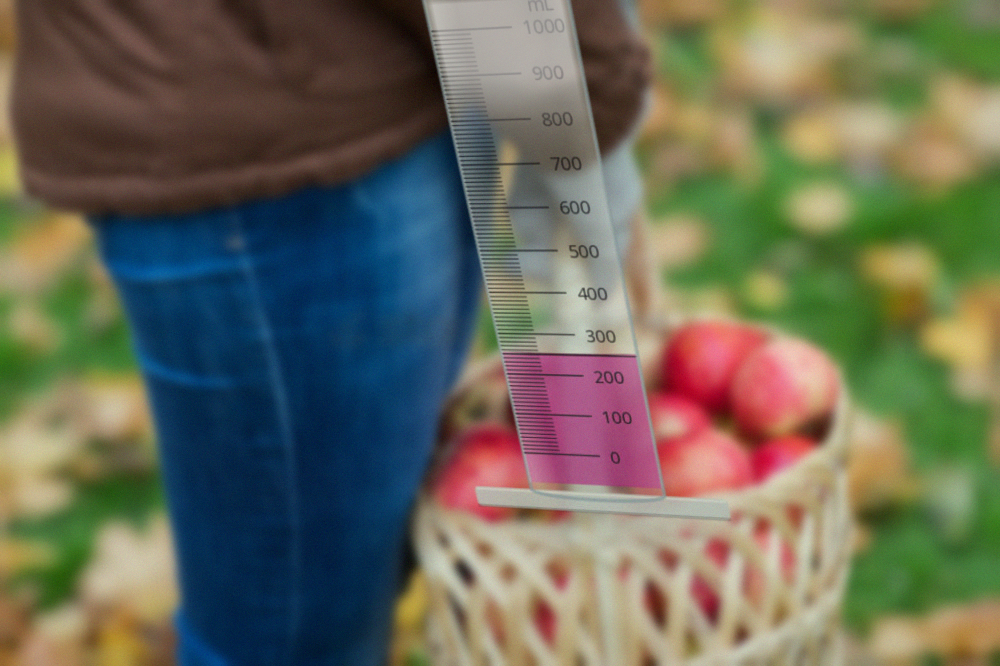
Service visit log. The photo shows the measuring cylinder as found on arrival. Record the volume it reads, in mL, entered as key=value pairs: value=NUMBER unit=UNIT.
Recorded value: value=250 unit=mL
